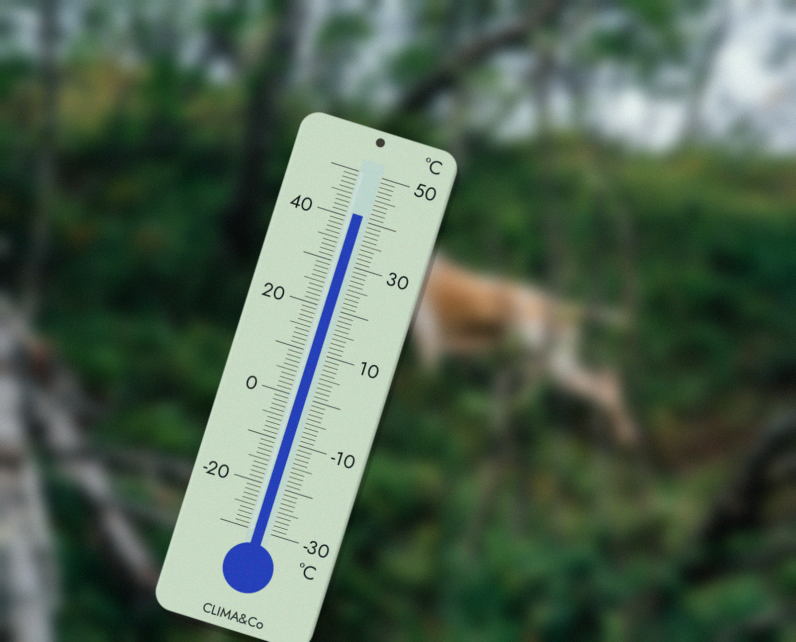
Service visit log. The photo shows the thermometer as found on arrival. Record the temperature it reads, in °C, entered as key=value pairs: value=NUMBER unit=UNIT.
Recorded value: value=41 unit=°C
